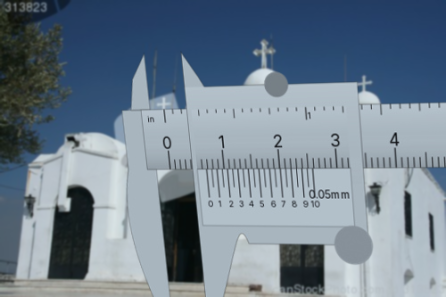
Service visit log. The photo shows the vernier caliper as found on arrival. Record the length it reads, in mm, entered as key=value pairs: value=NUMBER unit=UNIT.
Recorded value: value=6.8 unit=mm
